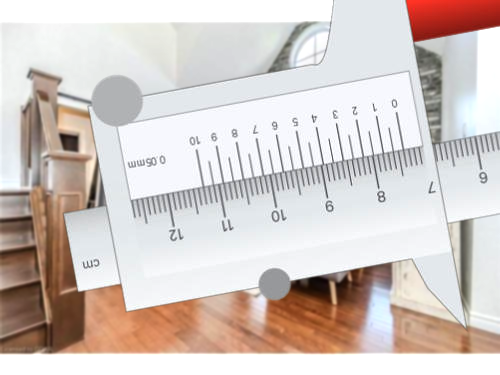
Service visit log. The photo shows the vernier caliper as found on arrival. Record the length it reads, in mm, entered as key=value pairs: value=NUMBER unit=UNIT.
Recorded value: value=74.0 unit=mm
